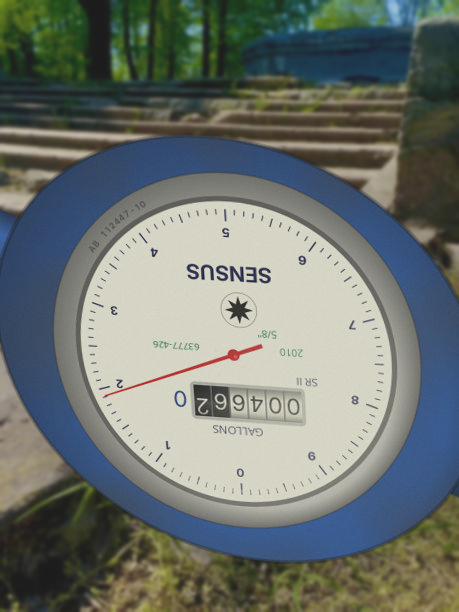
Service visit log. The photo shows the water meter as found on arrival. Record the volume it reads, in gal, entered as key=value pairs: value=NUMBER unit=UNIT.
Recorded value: value=46621.9 unit=gal
